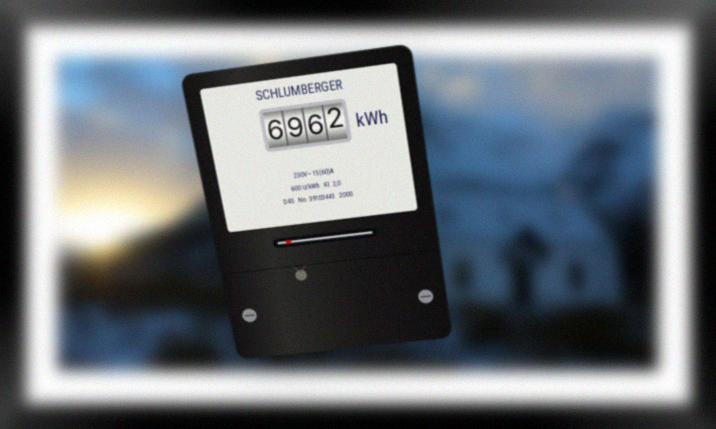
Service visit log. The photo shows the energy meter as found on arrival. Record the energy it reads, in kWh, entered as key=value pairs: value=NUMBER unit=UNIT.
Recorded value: value=6962 unit=kWh
